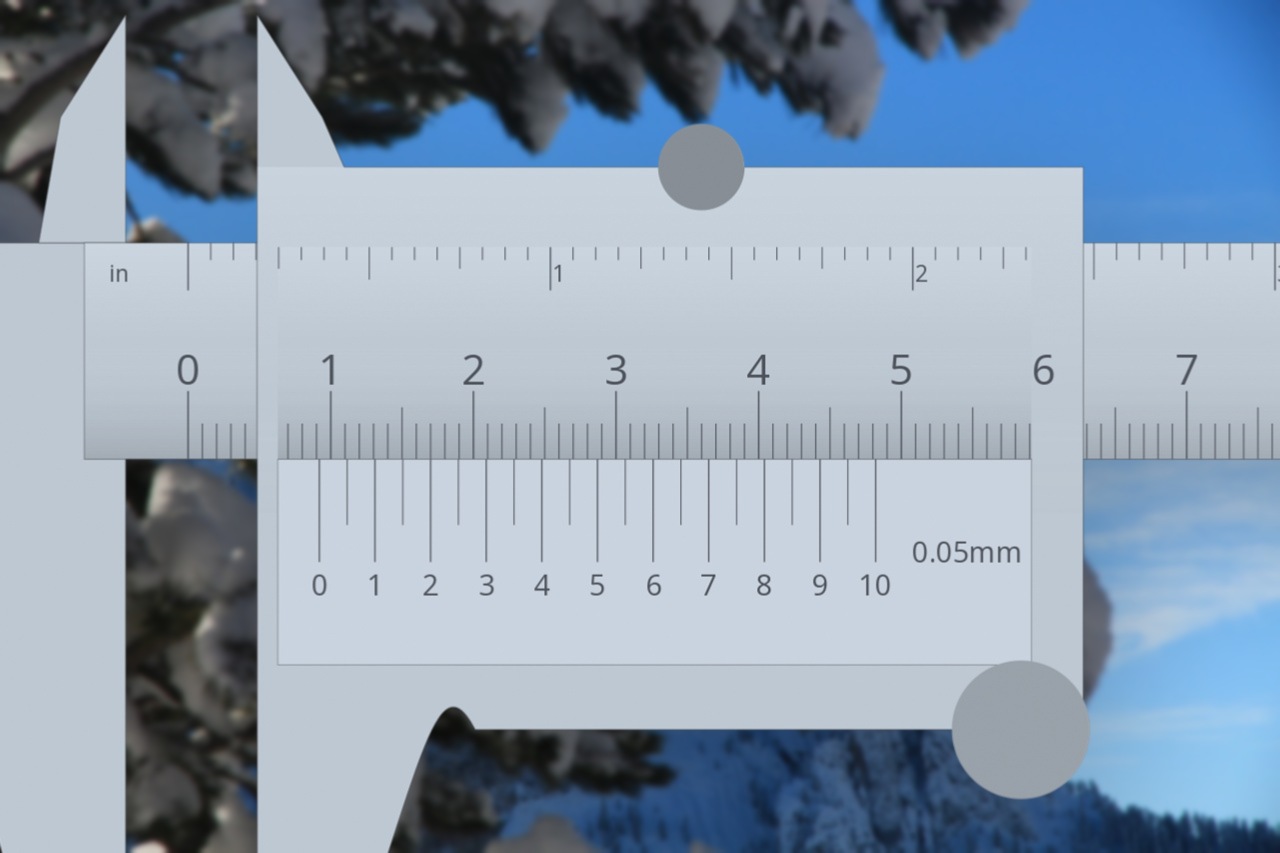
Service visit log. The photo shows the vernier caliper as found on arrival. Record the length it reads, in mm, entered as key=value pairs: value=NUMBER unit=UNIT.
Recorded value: value=9.2 unit=mm
